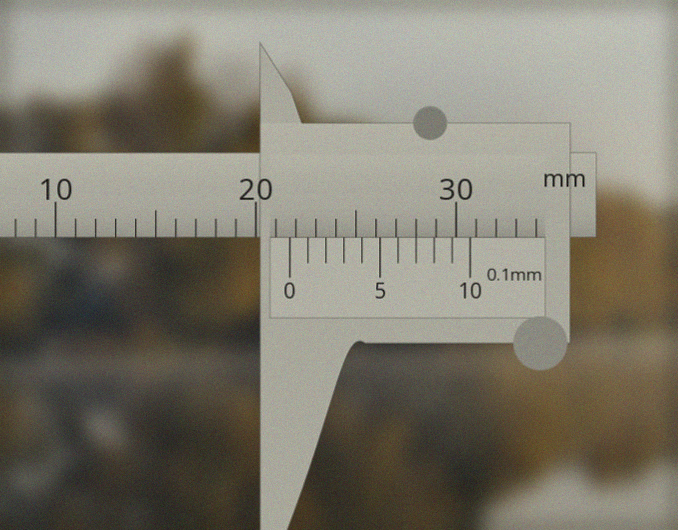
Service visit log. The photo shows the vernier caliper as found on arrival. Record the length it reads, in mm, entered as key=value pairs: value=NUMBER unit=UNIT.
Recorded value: value=21.7 unit=mm
